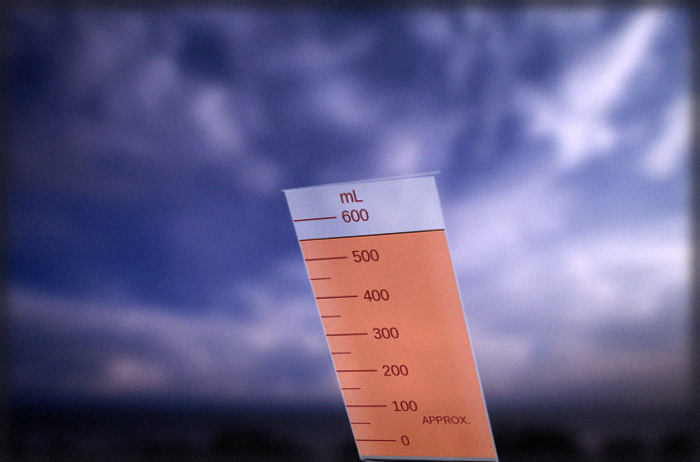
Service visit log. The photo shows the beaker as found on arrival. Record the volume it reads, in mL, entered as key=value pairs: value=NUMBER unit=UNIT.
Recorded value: value=550 unit=mL
